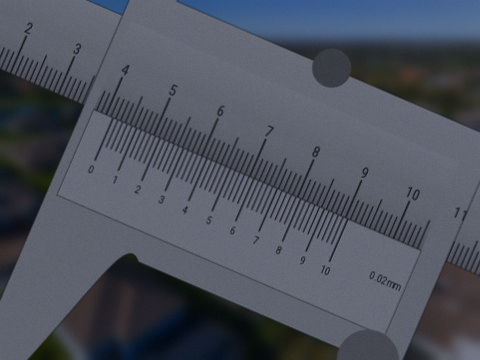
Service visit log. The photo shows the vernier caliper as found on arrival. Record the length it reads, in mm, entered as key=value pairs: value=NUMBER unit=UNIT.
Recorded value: value=41.5 unit=mm
